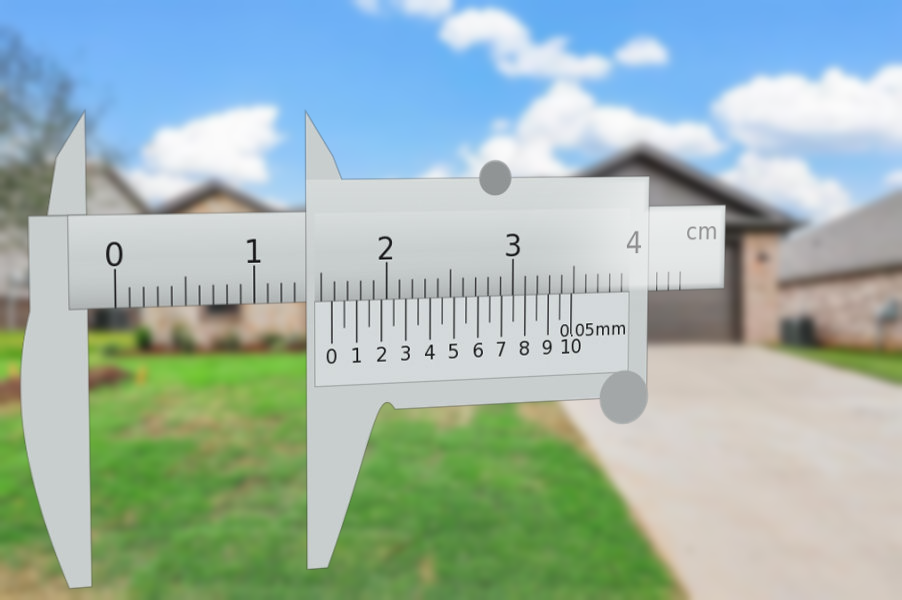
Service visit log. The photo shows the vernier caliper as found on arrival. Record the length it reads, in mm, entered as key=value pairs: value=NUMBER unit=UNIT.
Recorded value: value=15.8 unit=mm
